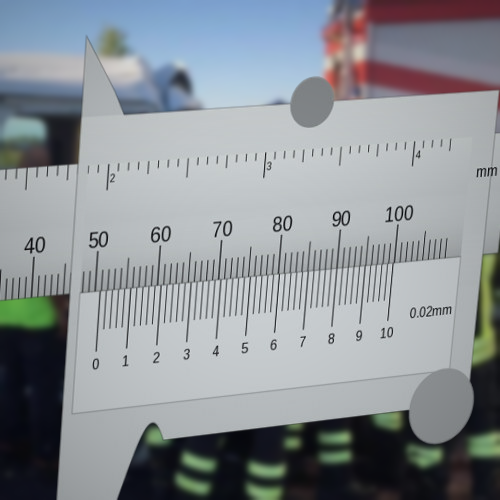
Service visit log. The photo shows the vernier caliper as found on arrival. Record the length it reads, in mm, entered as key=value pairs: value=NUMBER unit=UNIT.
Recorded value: value=50.8 unit=mm
